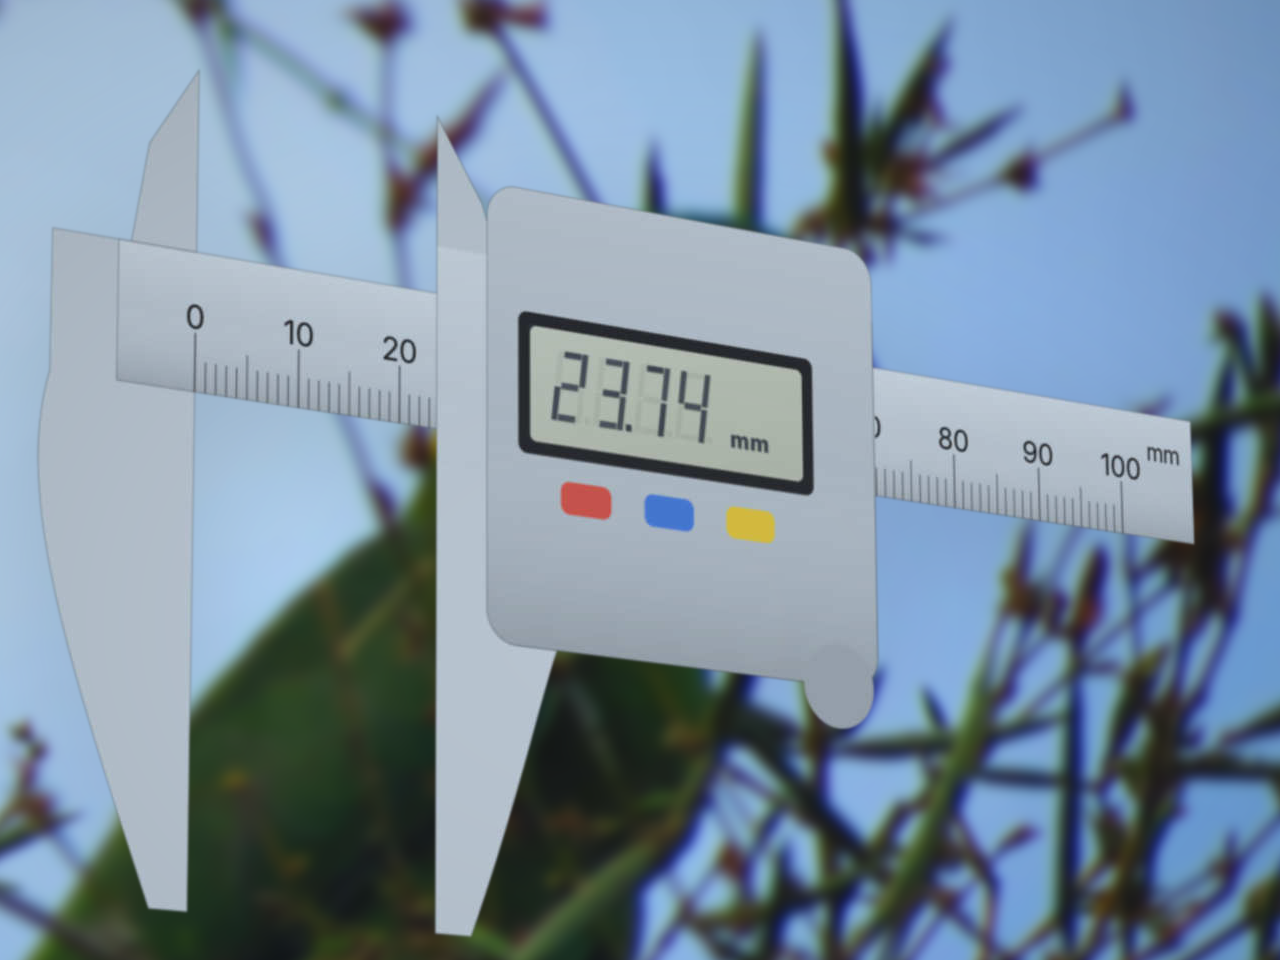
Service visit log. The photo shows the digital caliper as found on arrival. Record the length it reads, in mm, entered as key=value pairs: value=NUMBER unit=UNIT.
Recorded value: value=23.74 unit=mm
